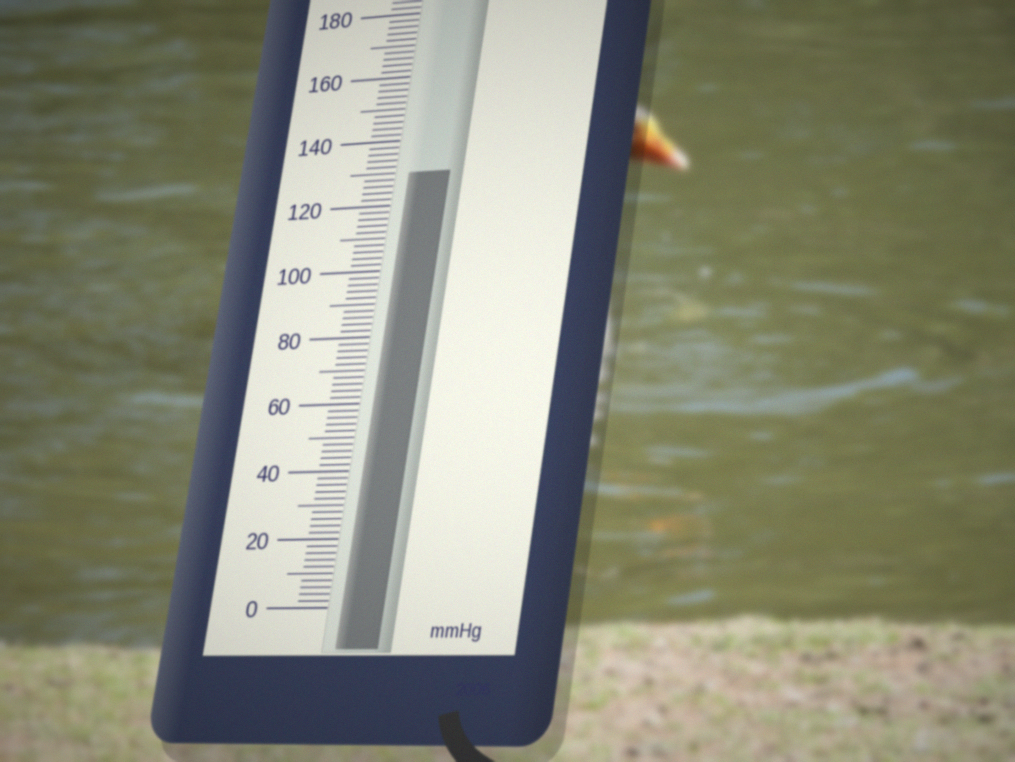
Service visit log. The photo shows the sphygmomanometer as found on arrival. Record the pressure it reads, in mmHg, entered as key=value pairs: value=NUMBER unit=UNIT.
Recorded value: value=130 unit=mmHg
